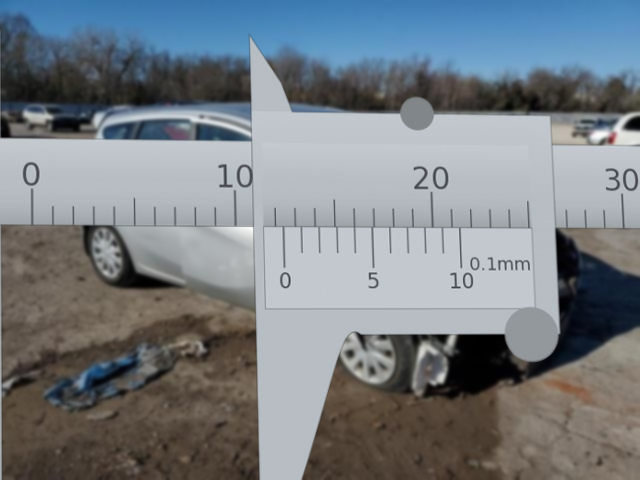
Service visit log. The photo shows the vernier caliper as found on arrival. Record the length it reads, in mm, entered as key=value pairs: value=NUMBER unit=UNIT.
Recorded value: value=12.4 unit=mm
